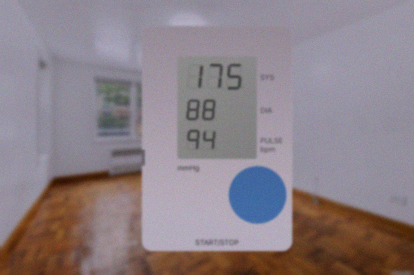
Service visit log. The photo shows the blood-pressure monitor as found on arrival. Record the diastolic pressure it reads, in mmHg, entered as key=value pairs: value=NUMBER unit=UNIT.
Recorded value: value=88 unit=mmHg
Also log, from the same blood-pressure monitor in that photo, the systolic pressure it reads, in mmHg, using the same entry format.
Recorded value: value=175 unit=mmHg
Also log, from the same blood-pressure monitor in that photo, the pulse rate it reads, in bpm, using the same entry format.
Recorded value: value=94 unit=bpm
